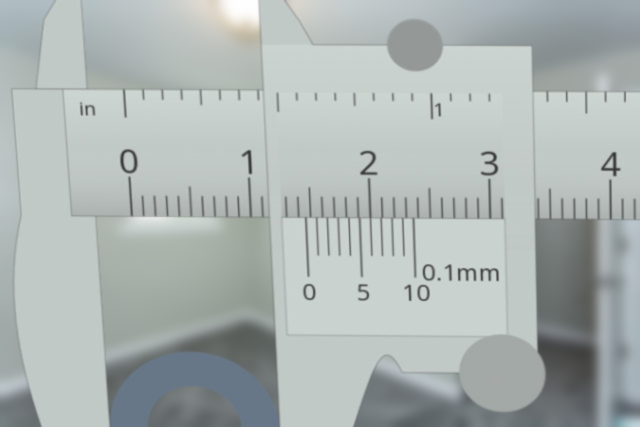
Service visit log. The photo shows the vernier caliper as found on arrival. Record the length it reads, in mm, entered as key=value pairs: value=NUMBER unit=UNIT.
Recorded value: value=14.6 unit=mm
